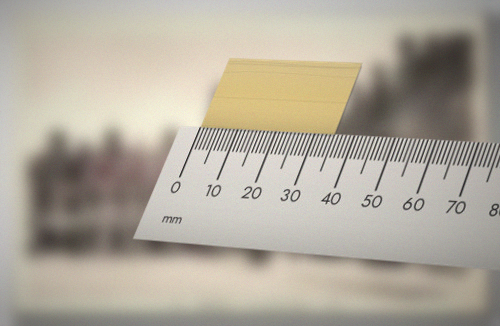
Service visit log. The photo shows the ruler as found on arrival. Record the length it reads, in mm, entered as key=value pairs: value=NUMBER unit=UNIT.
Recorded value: value=35 unit=mm
